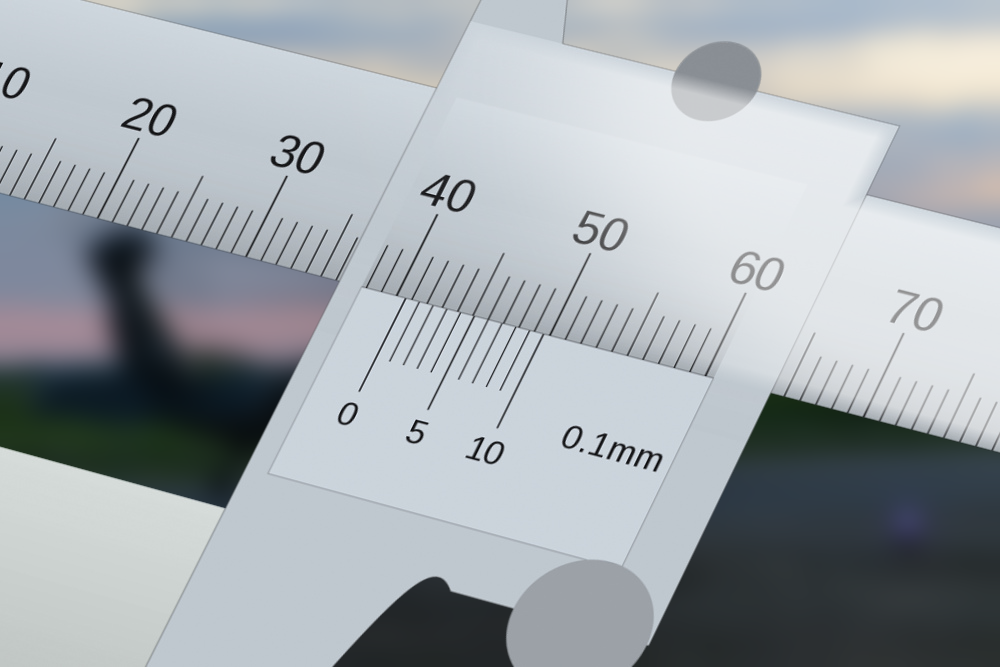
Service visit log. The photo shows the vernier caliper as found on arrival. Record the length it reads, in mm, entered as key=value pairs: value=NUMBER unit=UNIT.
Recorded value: value=40.6 unit=mm
